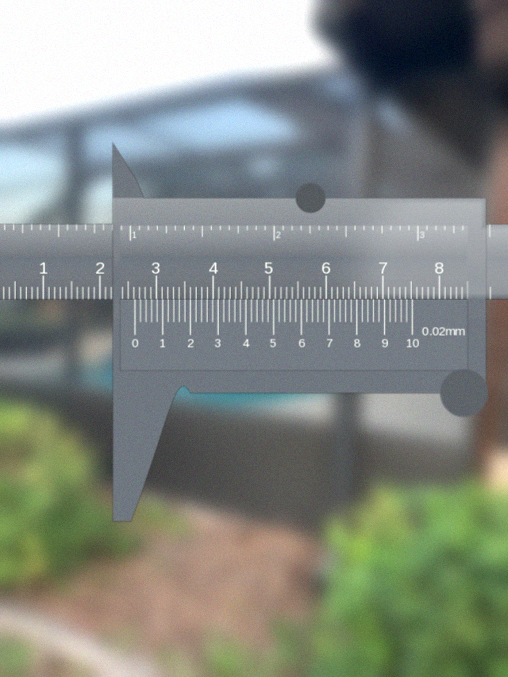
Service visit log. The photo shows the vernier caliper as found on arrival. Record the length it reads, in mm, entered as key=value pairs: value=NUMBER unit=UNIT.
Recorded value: value=26.2 unit=mm
